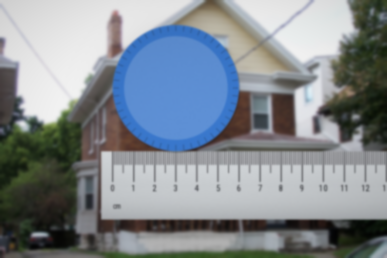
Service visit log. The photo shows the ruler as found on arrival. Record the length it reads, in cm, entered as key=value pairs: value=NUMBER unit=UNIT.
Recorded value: value=6 unit=cm
